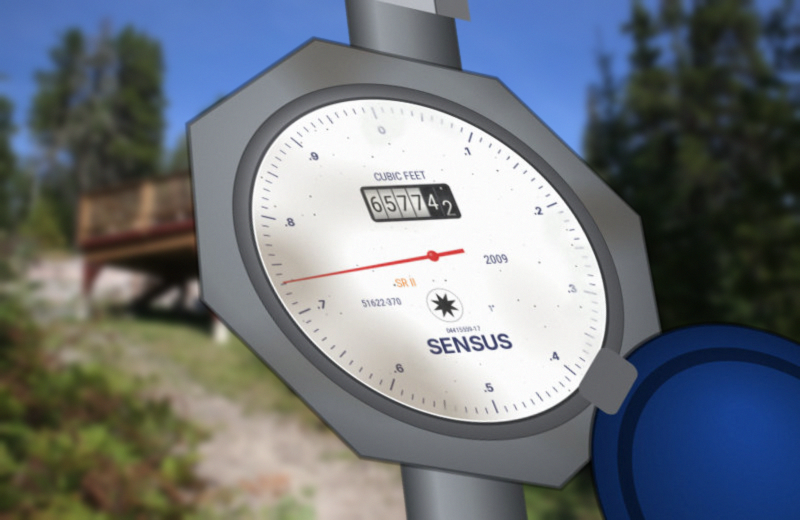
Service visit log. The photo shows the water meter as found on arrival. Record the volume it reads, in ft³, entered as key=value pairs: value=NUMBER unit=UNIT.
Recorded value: value=657741.73 unit=ft³
